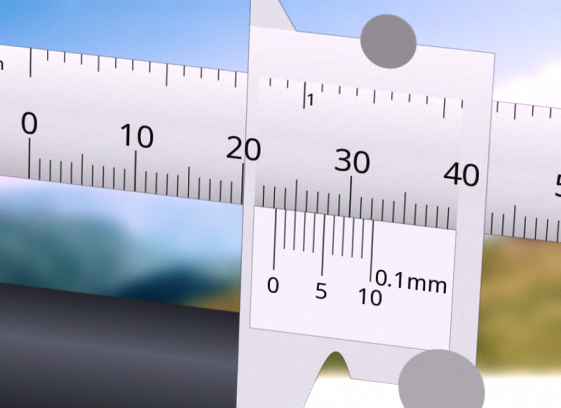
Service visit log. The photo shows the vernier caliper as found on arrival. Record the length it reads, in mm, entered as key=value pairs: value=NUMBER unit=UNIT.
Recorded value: value=23.2 unit=mm
